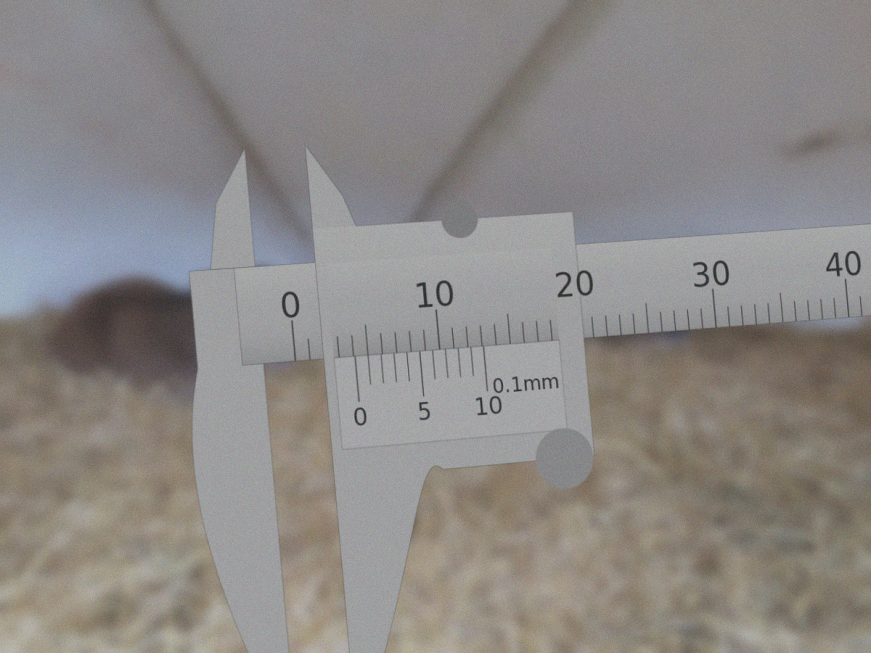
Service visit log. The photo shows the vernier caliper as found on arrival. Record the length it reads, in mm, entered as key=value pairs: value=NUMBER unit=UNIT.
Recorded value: value=4.1 unit=mm
